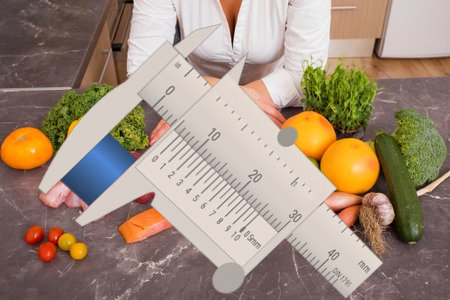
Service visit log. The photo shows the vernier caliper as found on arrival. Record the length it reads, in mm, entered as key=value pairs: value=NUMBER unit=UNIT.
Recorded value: value=6.2 unit=mm
